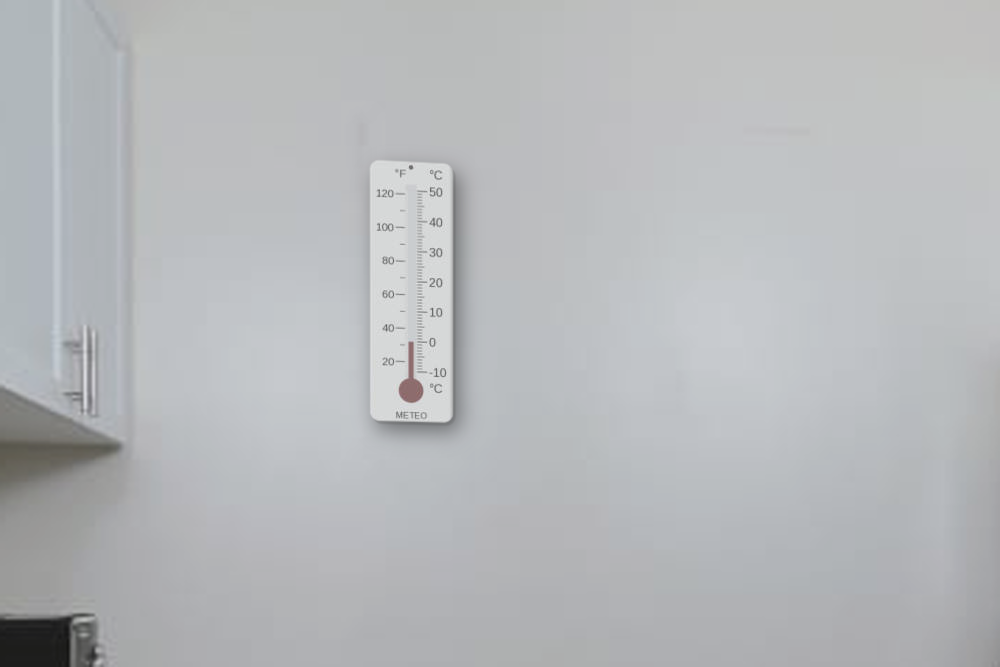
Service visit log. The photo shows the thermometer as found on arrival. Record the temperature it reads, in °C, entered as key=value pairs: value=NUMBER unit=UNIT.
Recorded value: value=0 unit=°C
